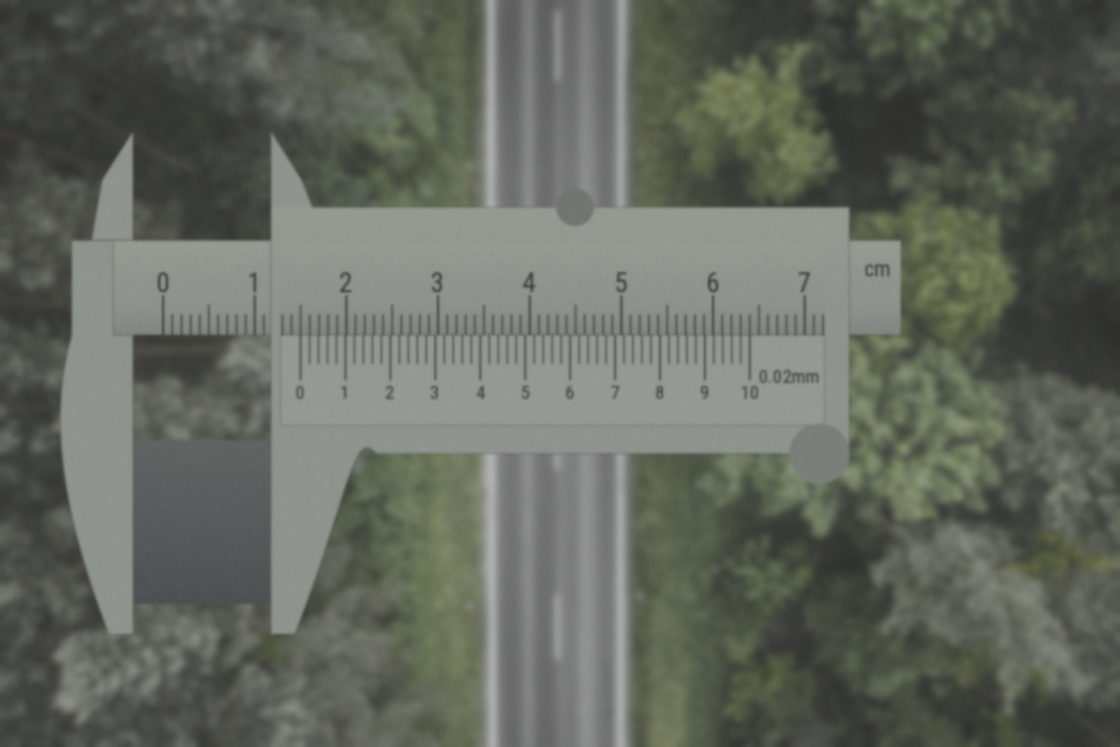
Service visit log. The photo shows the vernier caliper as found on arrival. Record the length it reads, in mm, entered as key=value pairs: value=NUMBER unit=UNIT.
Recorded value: value=15.0 unit=mm
